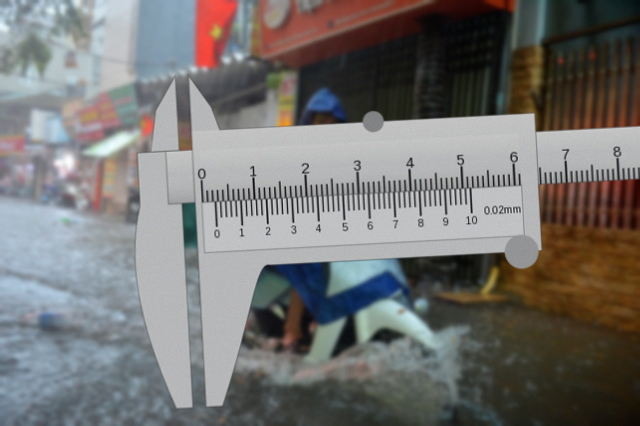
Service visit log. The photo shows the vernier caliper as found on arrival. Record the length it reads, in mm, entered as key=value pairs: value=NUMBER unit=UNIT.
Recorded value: value=2.5 unit=mm
